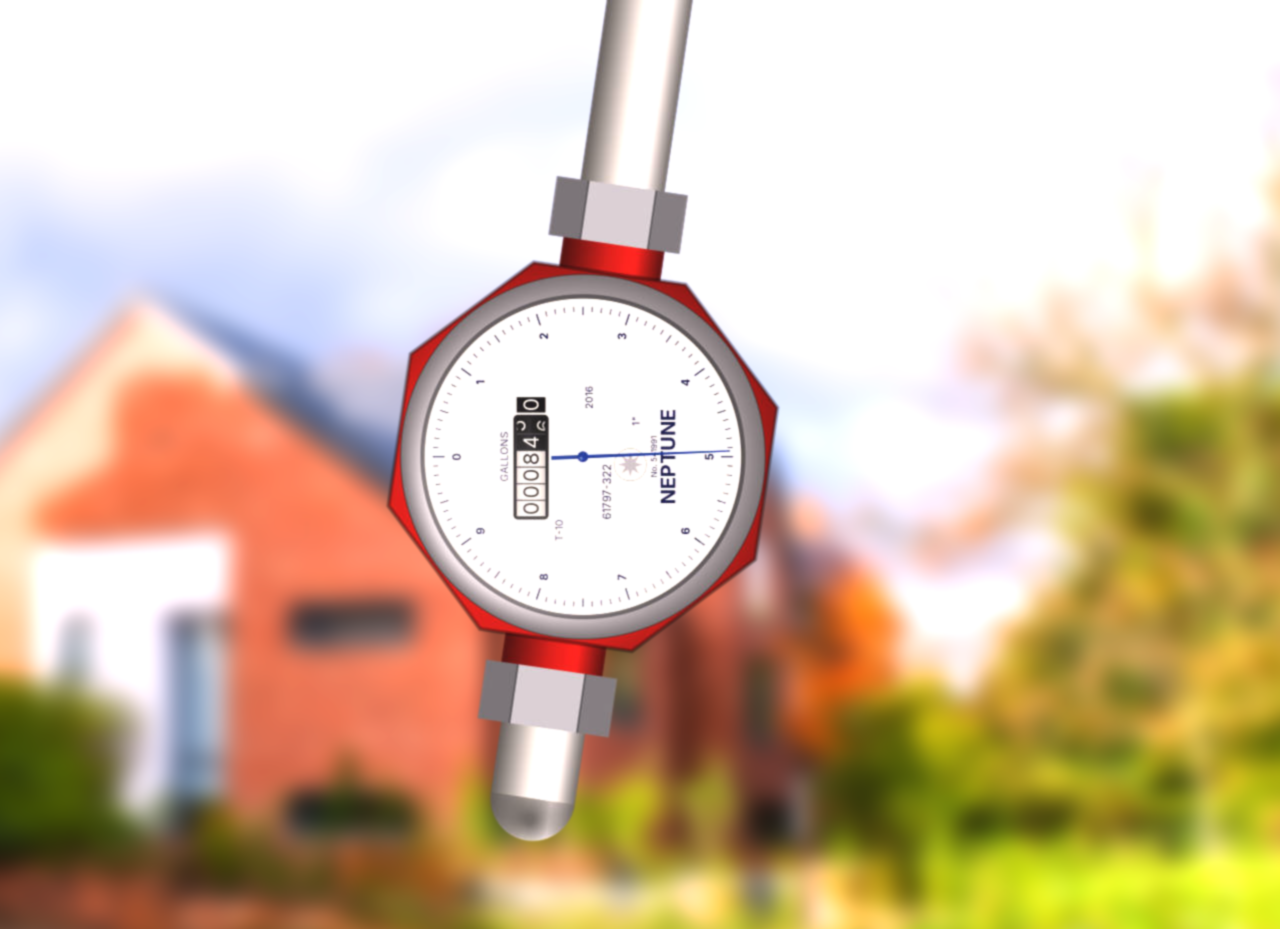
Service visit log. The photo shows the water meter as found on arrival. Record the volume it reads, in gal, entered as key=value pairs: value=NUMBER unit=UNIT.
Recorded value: value=8454.9 unit=gal
